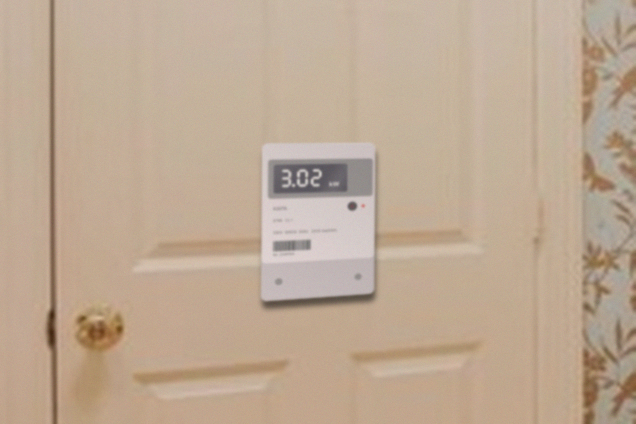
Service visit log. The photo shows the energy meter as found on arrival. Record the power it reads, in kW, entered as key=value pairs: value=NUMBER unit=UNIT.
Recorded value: value=3.02 unit=kW
